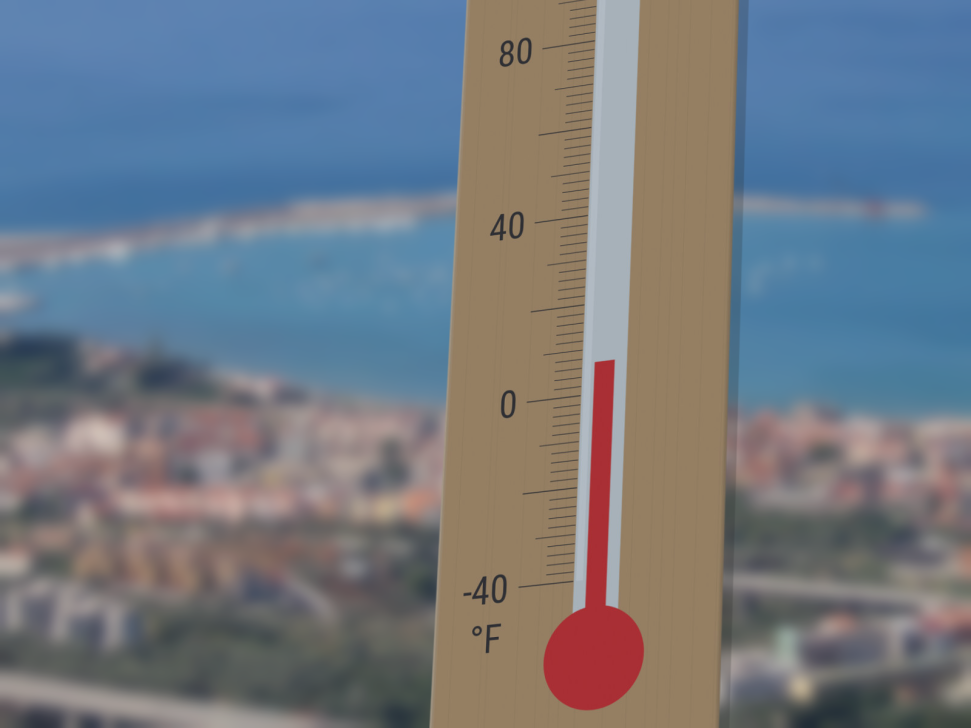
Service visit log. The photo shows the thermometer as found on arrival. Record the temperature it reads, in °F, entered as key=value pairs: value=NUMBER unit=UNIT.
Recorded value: value=7 unit=°F
